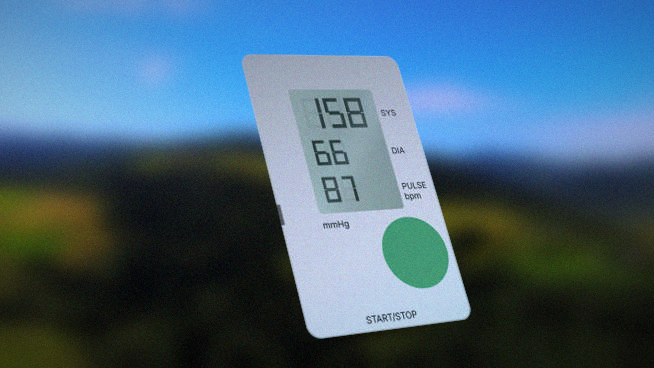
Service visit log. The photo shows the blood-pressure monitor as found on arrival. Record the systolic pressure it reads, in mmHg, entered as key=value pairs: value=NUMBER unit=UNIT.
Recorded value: value=158 unit=mmHg
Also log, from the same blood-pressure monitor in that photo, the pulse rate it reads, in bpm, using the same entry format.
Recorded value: value=87 unit=bpm
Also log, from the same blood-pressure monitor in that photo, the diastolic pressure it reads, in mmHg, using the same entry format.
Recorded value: value=66 unit=mmHg
